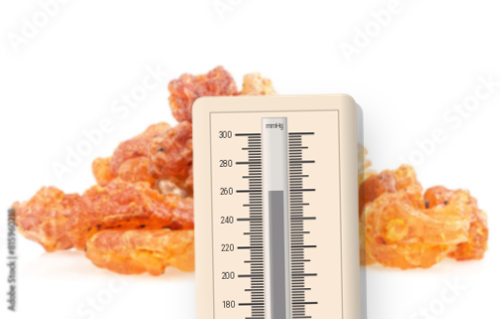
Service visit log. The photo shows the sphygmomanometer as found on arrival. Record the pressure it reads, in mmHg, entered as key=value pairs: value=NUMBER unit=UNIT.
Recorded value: value=260 unit=mmHg
